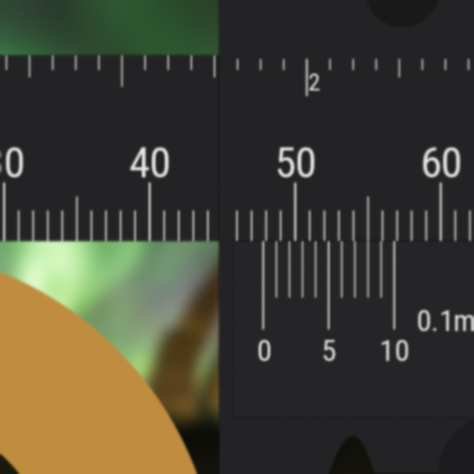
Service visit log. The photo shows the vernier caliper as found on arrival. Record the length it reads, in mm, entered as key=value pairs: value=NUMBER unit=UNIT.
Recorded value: value=47.8 unit=mm
